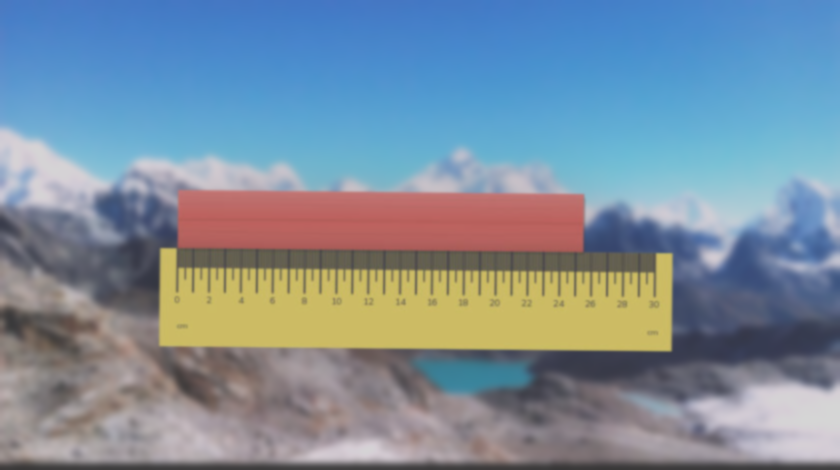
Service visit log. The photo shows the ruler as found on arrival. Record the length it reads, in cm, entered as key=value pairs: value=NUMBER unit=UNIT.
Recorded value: value=25.5 unit=cm
